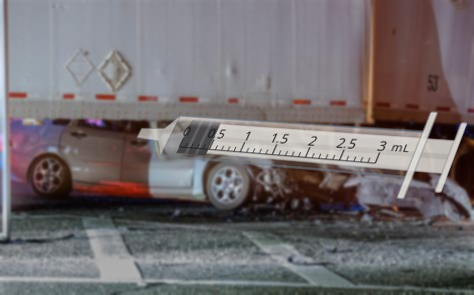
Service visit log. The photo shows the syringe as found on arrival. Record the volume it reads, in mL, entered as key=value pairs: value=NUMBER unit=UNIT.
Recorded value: value=0 unit=mL
